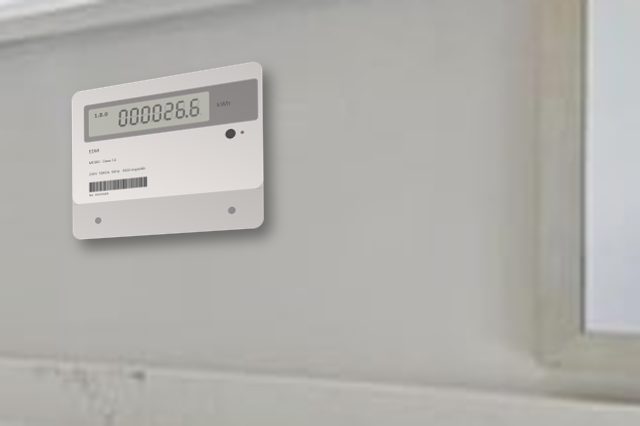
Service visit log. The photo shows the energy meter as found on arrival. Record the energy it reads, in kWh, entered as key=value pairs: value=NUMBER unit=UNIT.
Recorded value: value=26.6 unit=kWh
